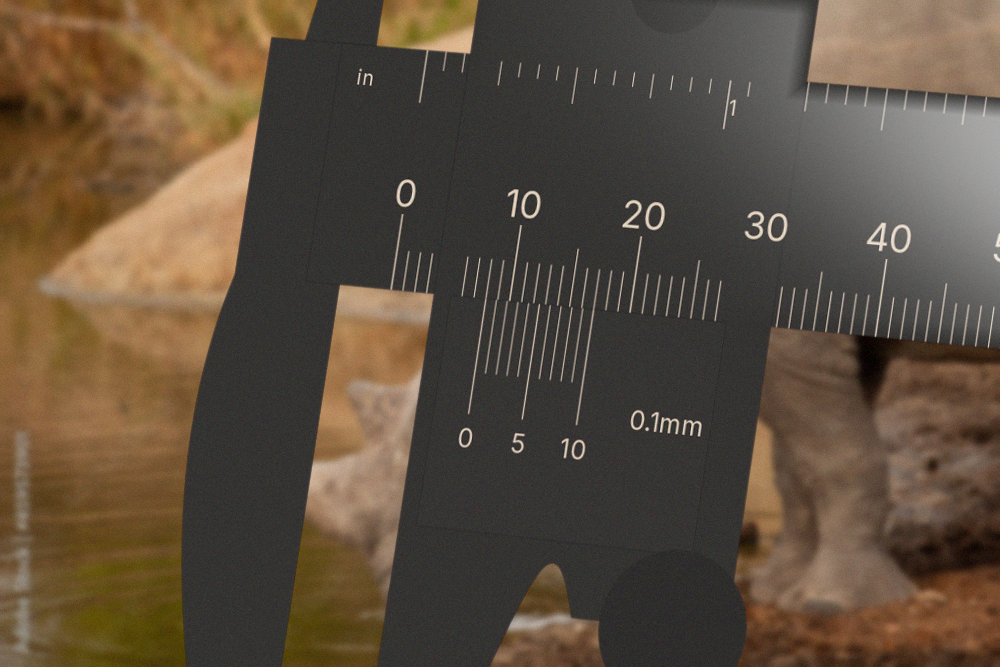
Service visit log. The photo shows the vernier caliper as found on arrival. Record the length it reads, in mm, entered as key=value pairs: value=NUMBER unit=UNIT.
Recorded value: value=8.0 unit=mm
